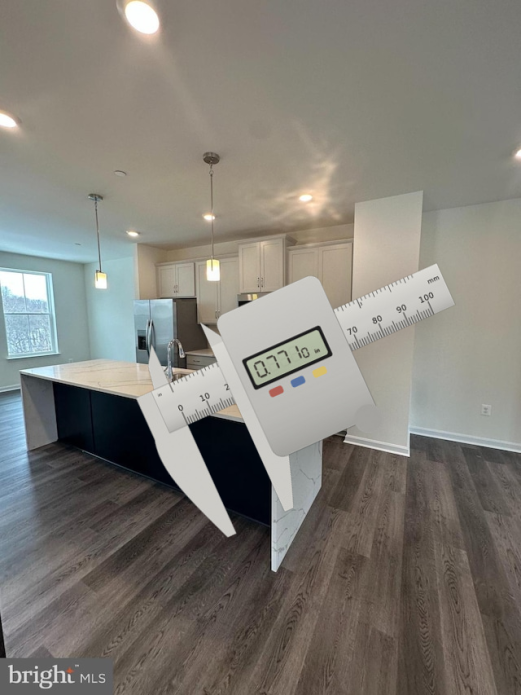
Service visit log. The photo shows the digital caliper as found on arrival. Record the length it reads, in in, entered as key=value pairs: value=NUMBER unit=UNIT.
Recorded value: value=0.7710 unit=in
